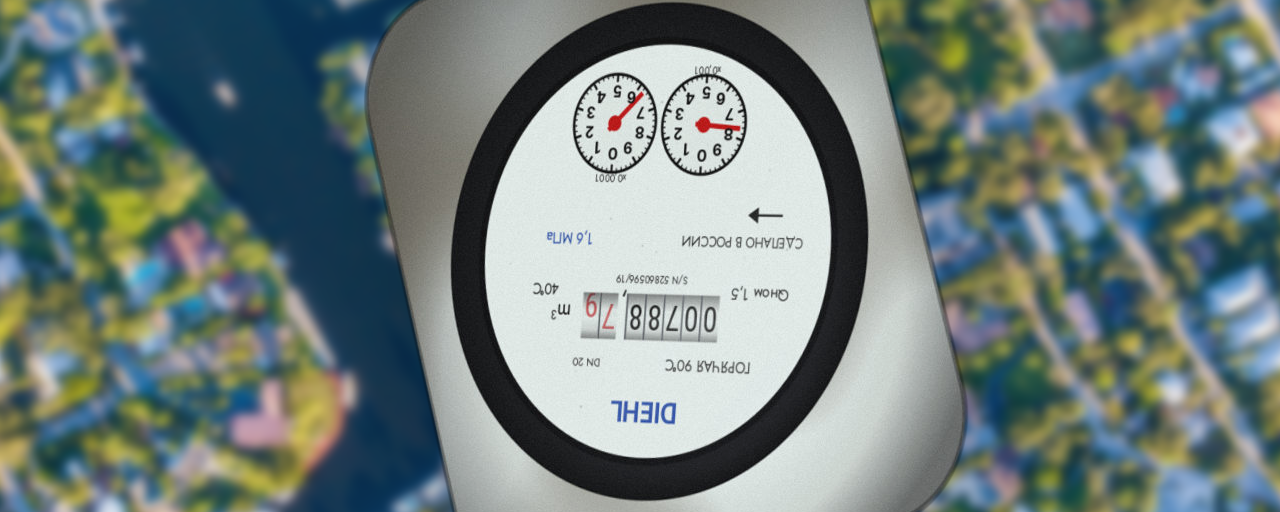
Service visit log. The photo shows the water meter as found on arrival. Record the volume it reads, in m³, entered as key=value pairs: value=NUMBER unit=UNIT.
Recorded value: value=788.7876 unit=m³
